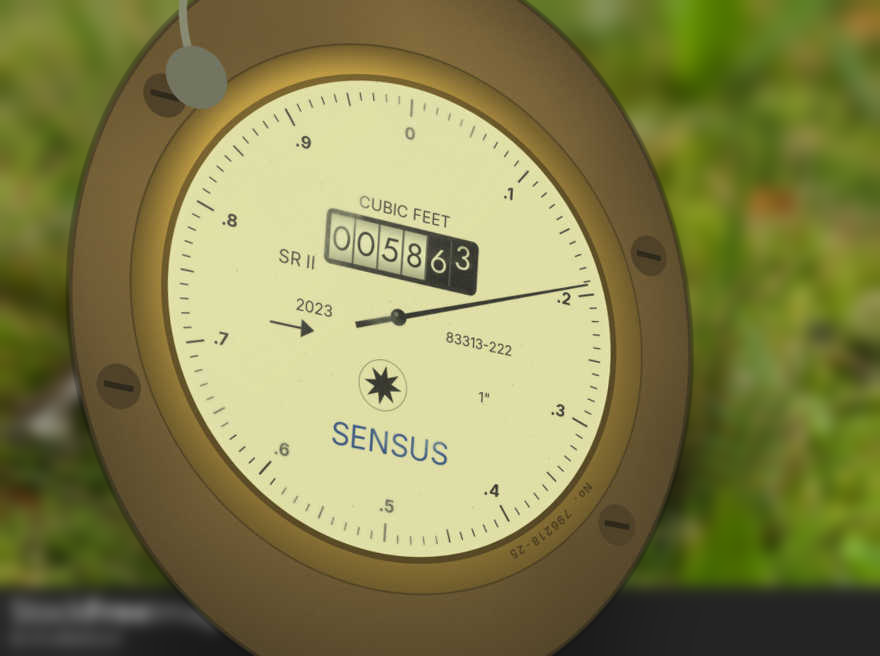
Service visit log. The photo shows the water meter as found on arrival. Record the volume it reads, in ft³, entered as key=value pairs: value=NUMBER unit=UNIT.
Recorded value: value=5863.19 unit=ft³
